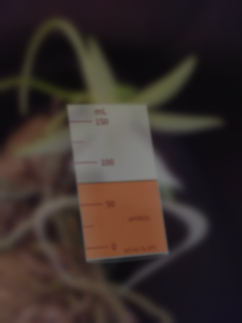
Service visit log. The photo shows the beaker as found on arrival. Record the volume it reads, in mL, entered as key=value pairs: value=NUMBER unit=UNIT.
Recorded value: value=75 unit=mL
